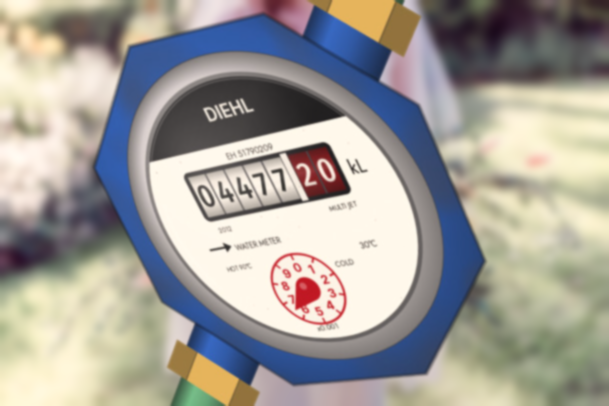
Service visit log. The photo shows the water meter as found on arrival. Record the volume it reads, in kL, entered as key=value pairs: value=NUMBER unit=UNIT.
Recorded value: value=4477.206 unit=kL
